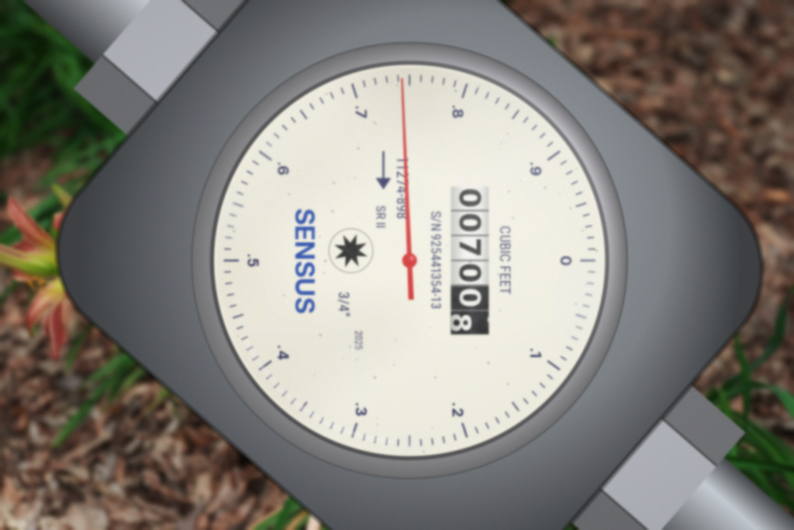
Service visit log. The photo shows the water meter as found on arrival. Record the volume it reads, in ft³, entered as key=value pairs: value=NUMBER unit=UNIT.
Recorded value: value=7007.74 unit=ft³
